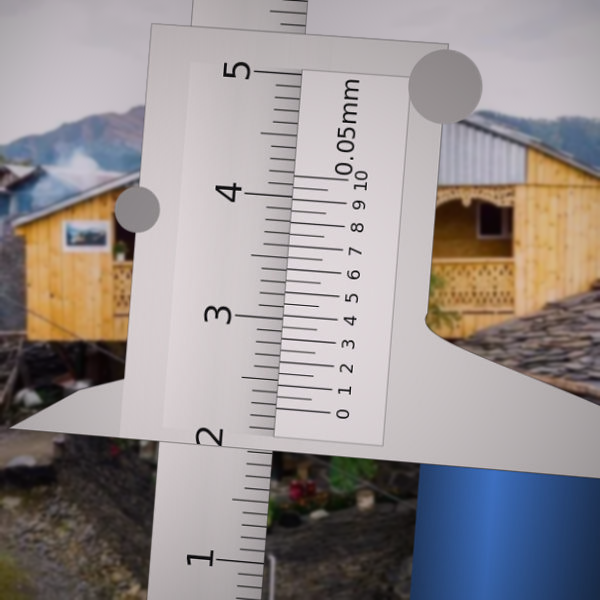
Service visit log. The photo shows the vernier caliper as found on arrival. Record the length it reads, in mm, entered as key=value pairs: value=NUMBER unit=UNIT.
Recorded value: value=22.7 unit=mm
